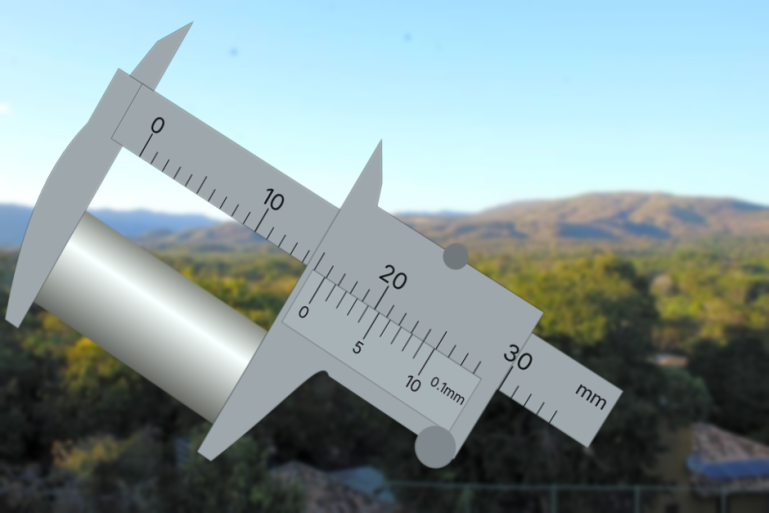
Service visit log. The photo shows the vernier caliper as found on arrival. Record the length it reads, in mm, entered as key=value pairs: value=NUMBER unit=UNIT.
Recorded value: value=15.9 unit=mm
